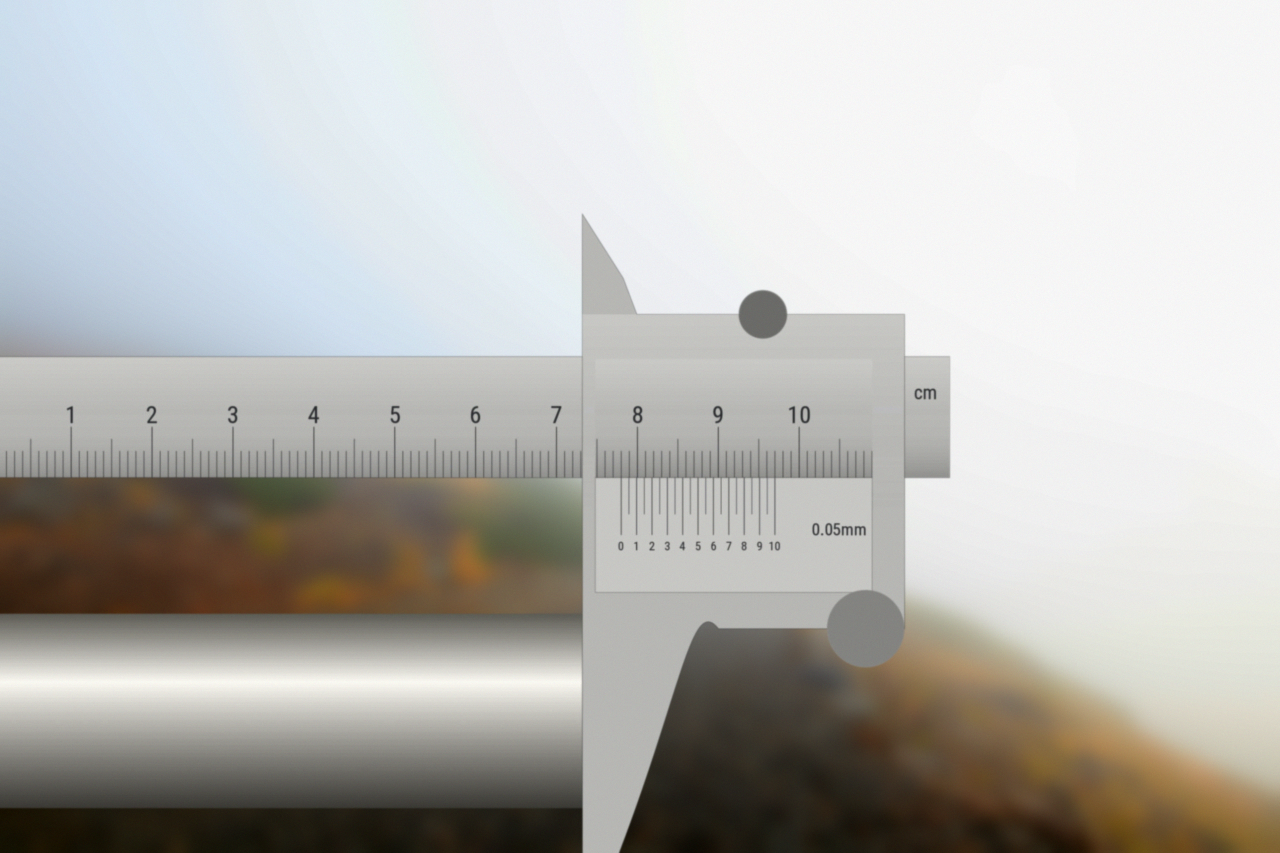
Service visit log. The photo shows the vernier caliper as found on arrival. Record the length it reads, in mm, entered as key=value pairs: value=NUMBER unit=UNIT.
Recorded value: value=78.0 unit=mm
